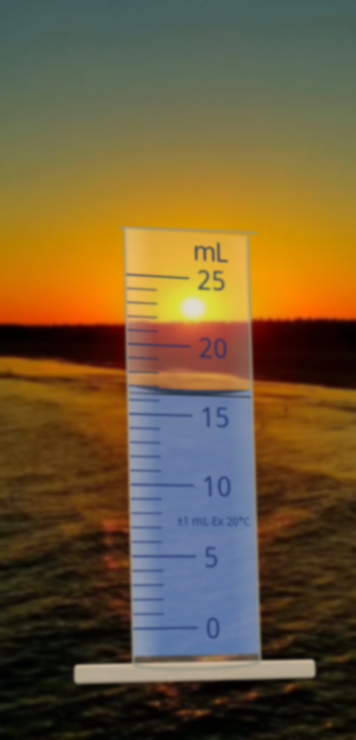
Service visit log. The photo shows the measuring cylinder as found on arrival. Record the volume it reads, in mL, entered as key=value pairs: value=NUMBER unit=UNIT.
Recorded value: value=16.5 unit=mL
